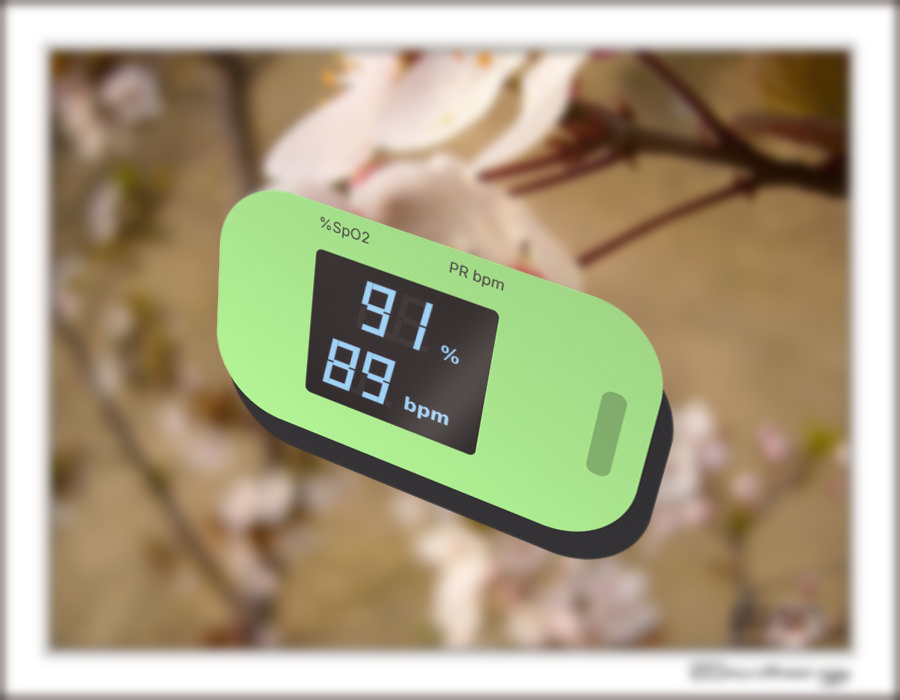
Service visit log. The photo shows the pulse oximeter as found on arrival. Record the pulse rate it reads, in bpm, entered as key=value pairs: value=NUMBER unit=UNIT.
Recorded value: value=89 unit=bpm
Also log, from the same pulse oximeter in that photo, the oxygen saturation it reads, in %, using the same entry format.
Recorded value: value=91 unit=%
